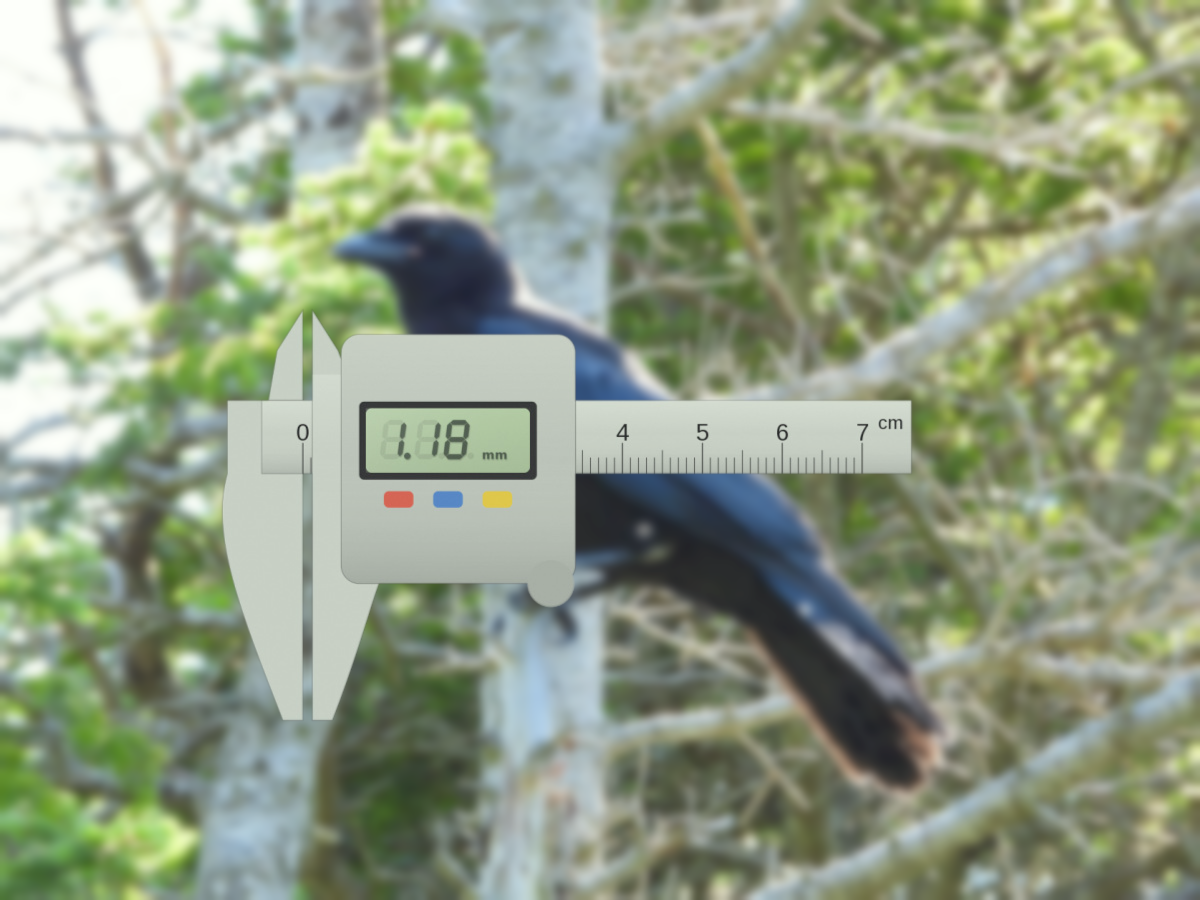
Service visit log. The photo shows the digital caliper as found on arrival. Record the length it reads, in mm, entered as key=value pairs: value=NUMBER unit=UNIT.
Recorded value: value=1.18 unit=mm
